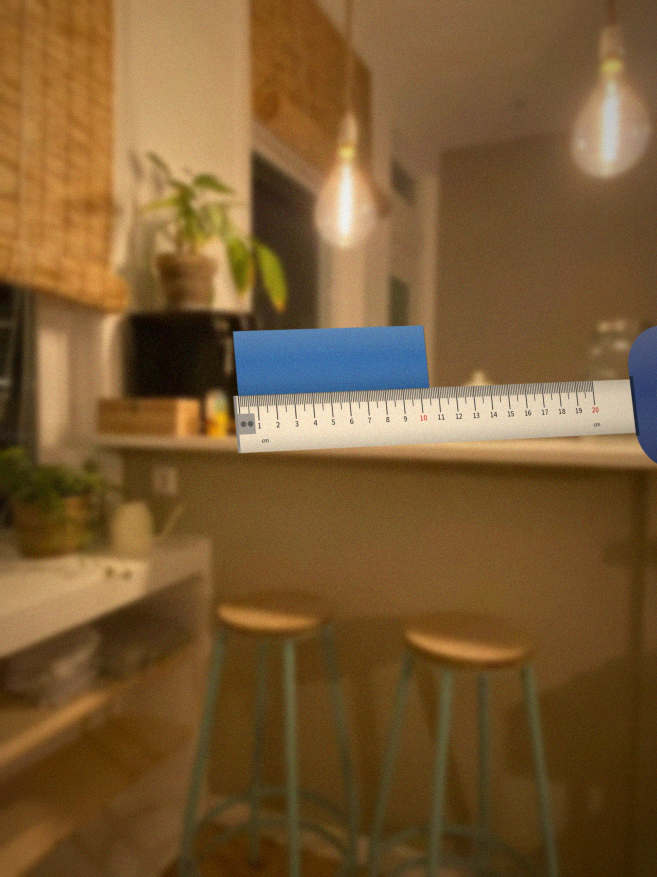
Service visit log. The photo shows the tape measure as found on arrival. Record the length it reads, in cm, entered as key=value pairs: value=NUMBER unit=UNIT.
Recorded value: value=10.5 unit=cm
